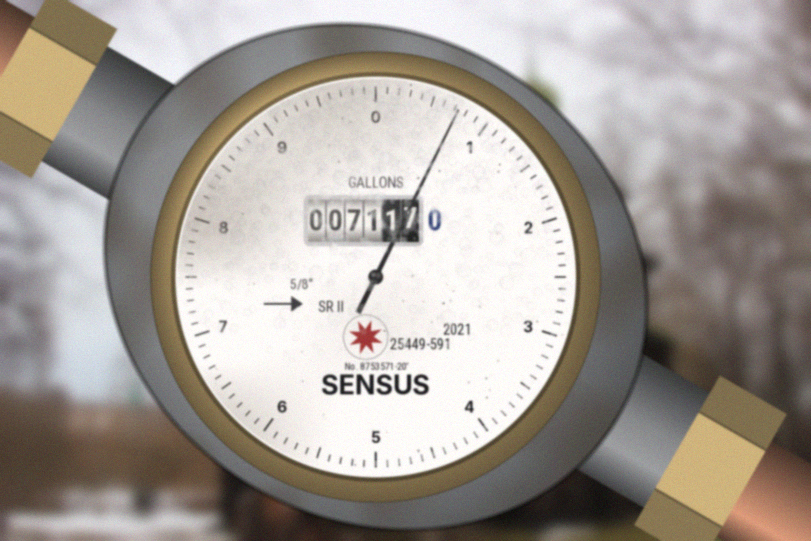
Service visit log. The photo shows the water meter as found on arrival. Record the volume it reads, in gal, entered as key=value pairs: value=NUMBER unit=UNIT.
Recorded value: value=71170.7 unit=gal
